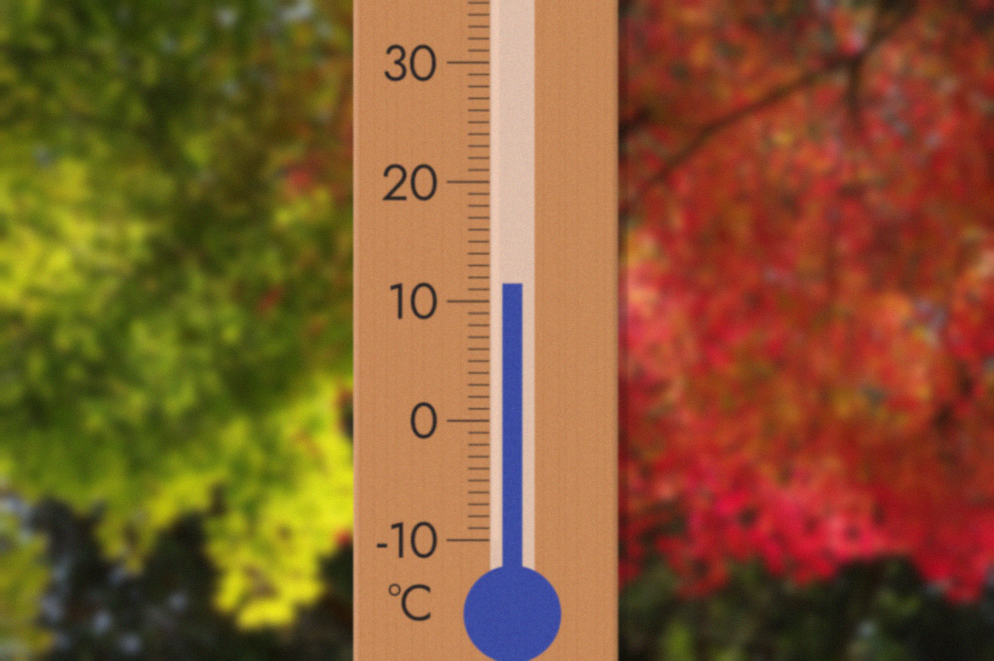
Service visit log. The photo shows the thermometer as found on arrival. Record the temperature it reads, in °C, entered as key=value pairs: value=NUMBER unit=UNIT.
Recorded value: value=11.5 unit=°C
